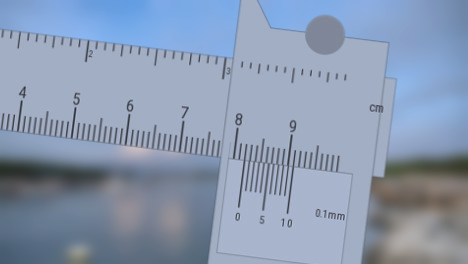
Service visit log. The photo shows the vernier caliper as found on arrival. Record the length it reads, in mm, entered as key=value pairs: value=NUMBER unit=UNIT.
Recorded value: value=82.0 unit=mm
